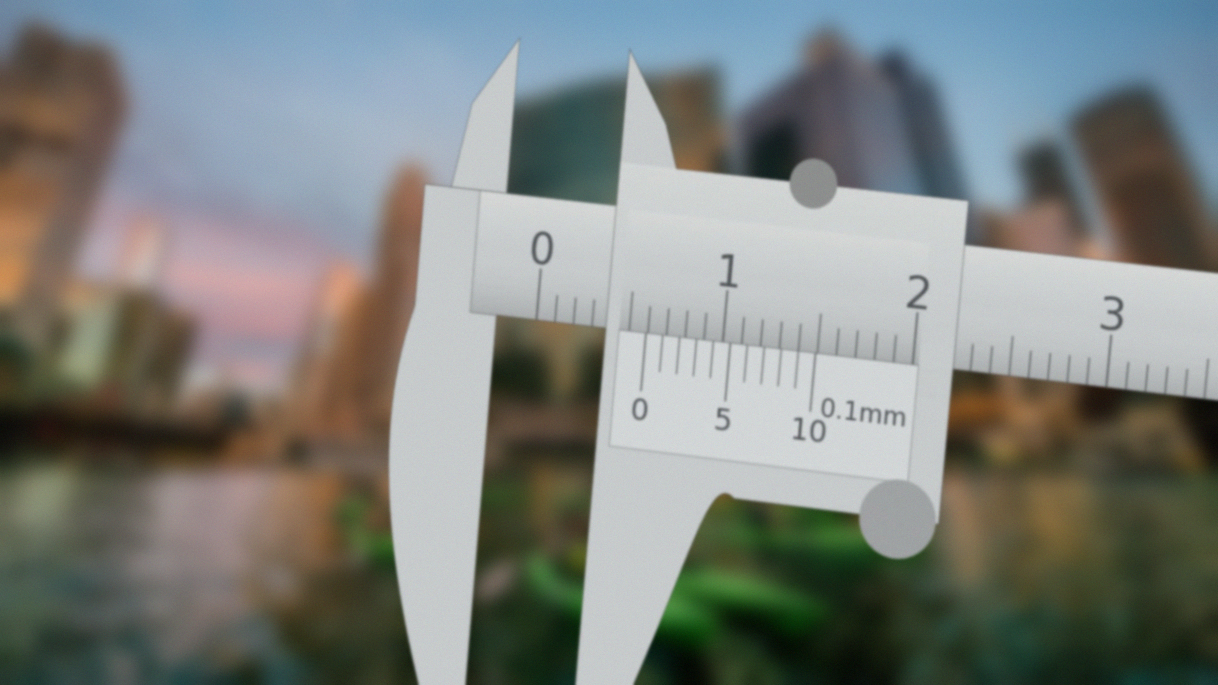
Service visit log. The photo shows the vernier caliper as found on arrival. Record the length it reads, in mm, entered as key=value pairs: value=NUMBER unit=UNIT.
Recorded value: value=5.9 unit=mm
